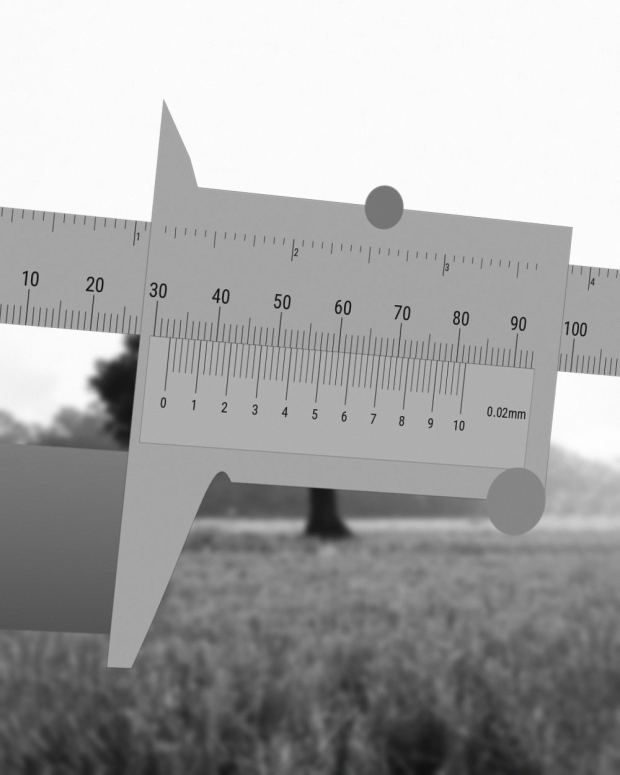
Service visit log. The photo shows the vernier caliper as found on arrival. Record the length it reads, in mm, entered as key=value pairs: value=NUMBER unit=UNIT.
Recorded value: value=32.6 unit=mm
